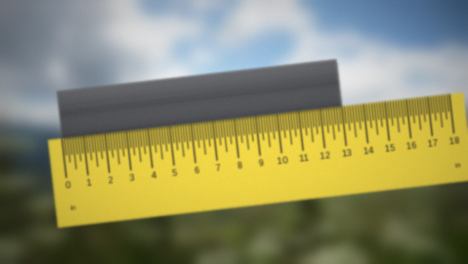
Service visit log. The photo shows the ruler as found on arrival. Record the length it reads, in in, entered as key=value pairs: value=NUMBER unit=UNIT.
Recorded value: value=13 unit=in
